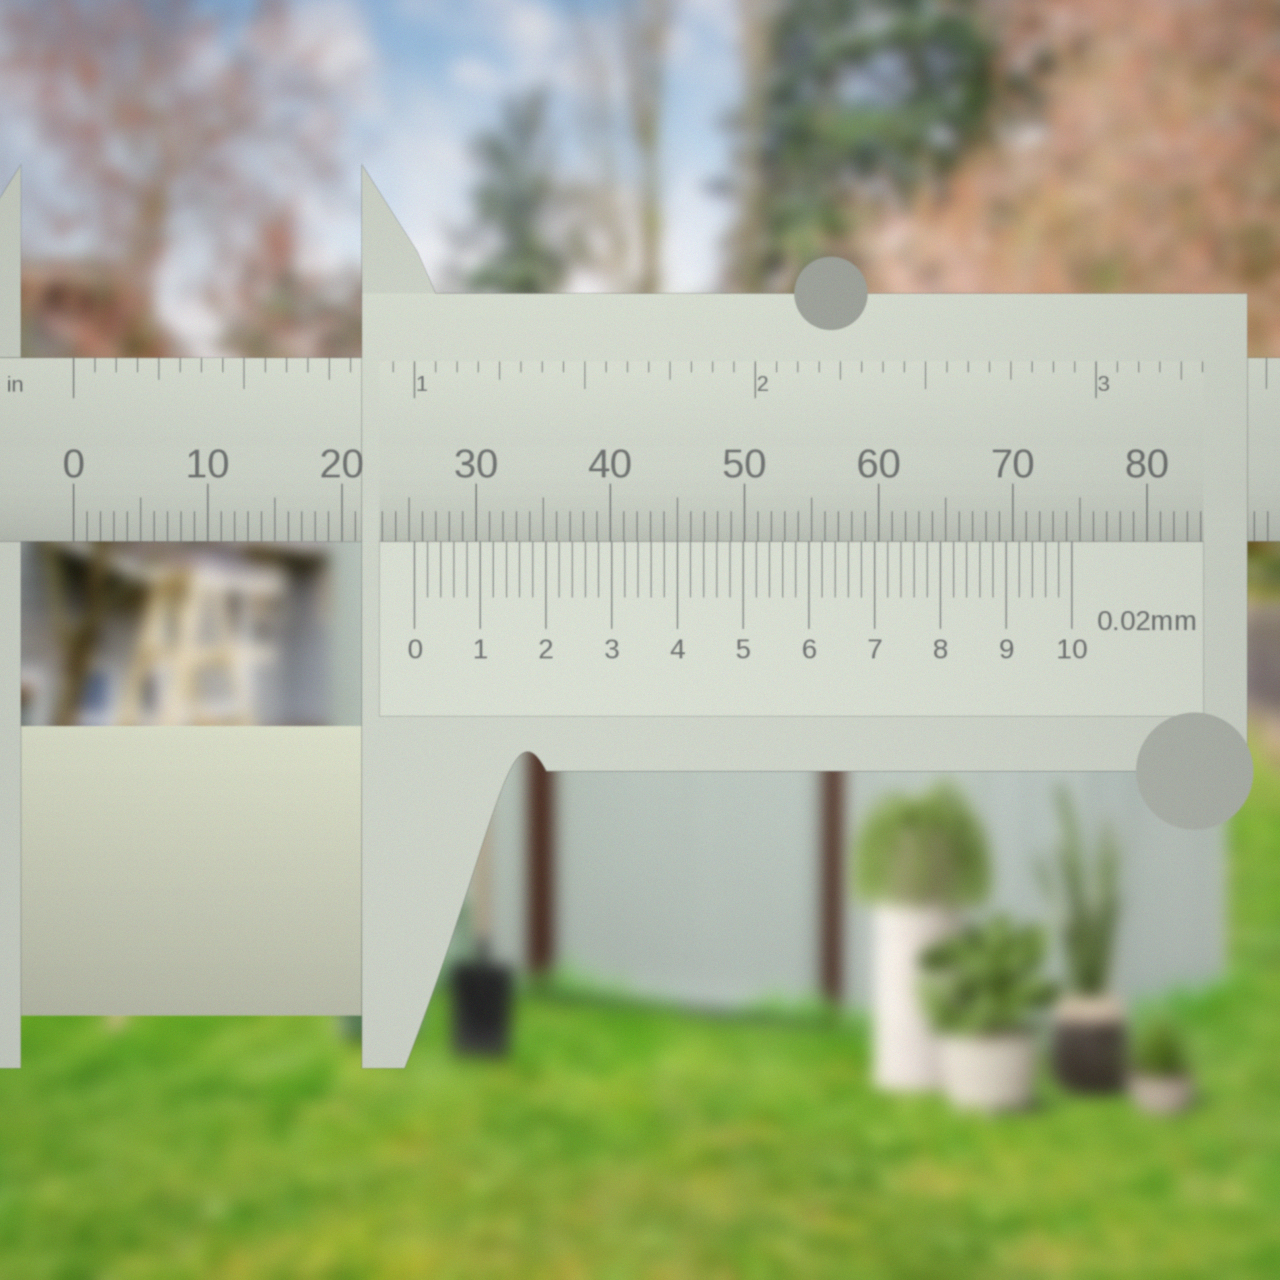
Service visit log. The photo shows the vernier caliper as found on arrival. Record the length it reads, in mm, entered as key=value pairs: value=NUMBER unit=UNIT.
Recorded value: value=25.4 unit=mm
